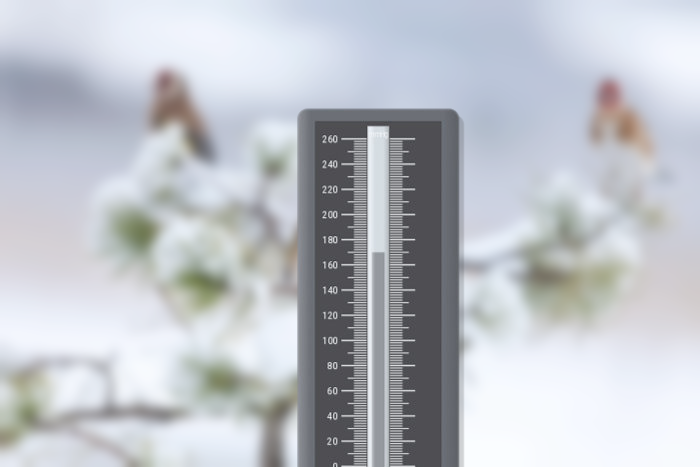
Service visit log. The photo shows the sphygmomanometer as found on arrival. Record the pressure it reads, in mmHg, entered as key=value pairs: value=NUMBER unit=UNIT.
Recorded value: value=170 unit=mmHg
